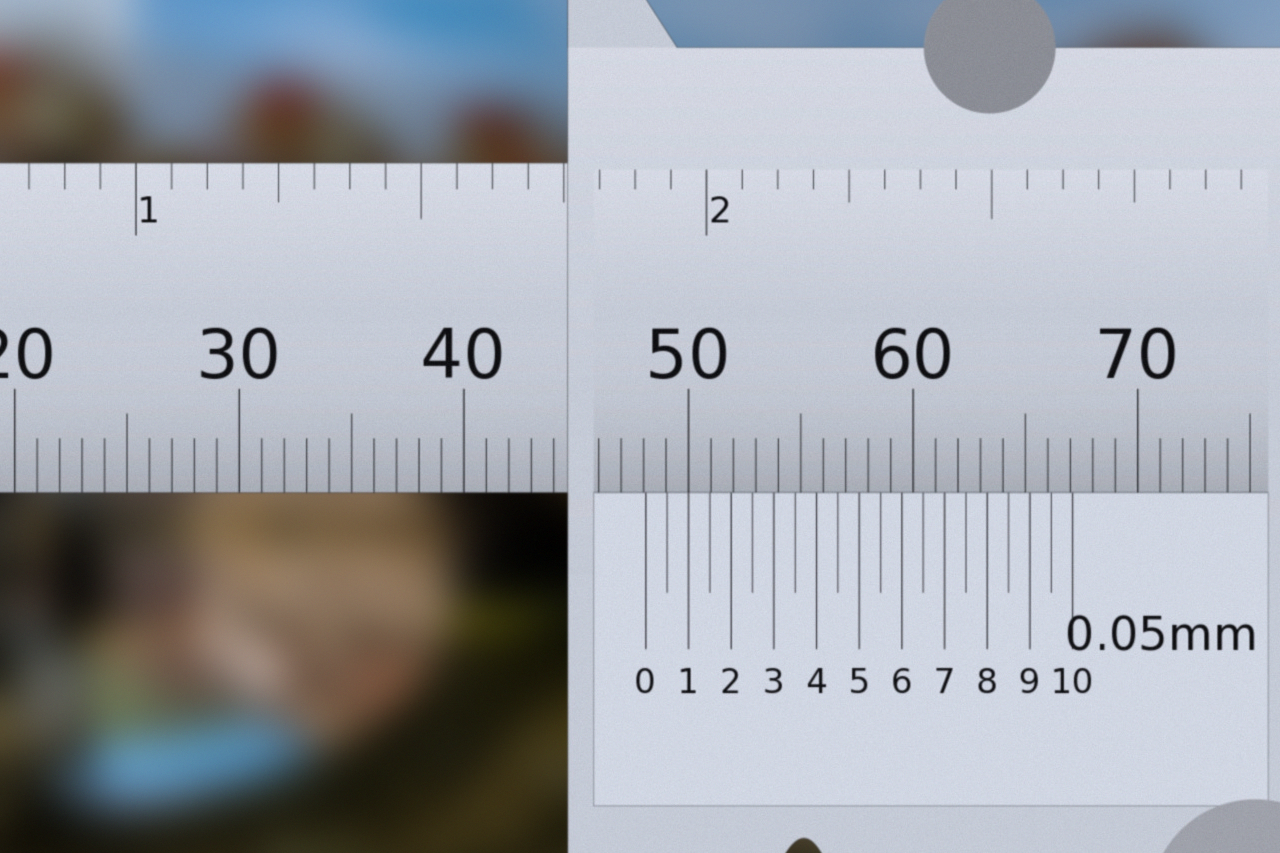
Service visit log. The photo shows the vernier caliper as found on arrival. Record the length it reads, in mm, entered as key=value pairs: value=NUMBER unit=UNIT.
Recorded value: value=48.1 unit=mm
